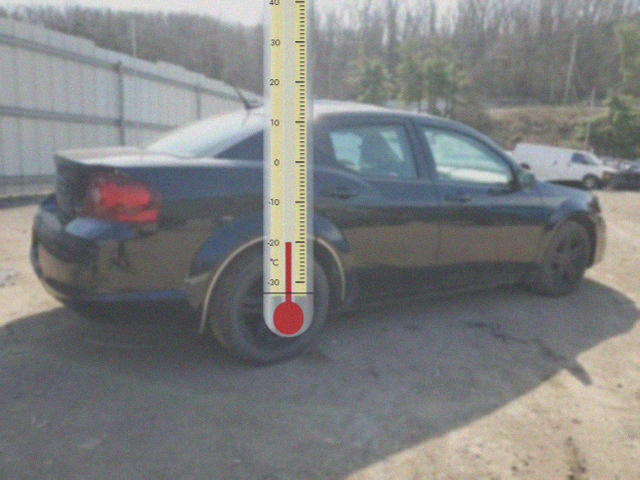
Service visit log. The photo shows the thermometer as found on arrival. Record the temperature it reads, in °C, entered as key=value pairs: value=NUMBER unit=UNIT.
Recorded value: value=-20 unit=°C
